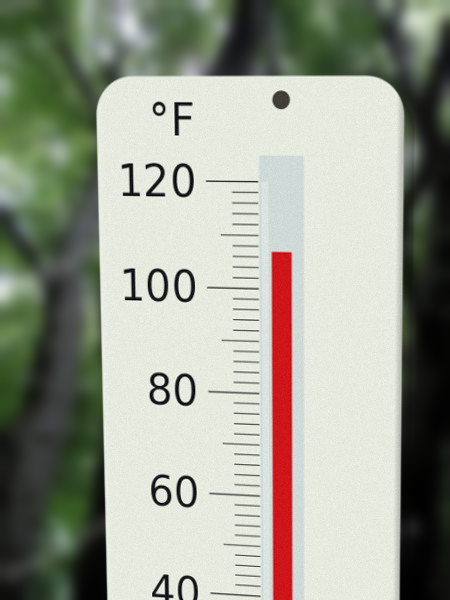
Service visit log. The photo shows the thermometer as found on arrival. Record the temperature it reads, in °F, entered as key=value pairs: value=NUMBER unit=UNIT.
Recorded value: value=107 unit=°F
